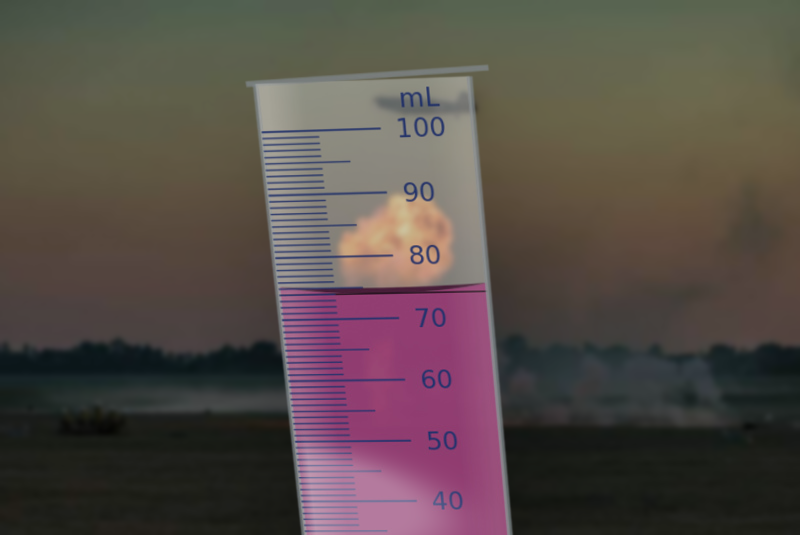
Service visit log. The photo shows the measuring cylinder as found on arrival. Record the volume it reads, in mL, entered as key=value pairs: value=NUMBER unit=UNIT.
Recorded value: value=74 unit=mL
